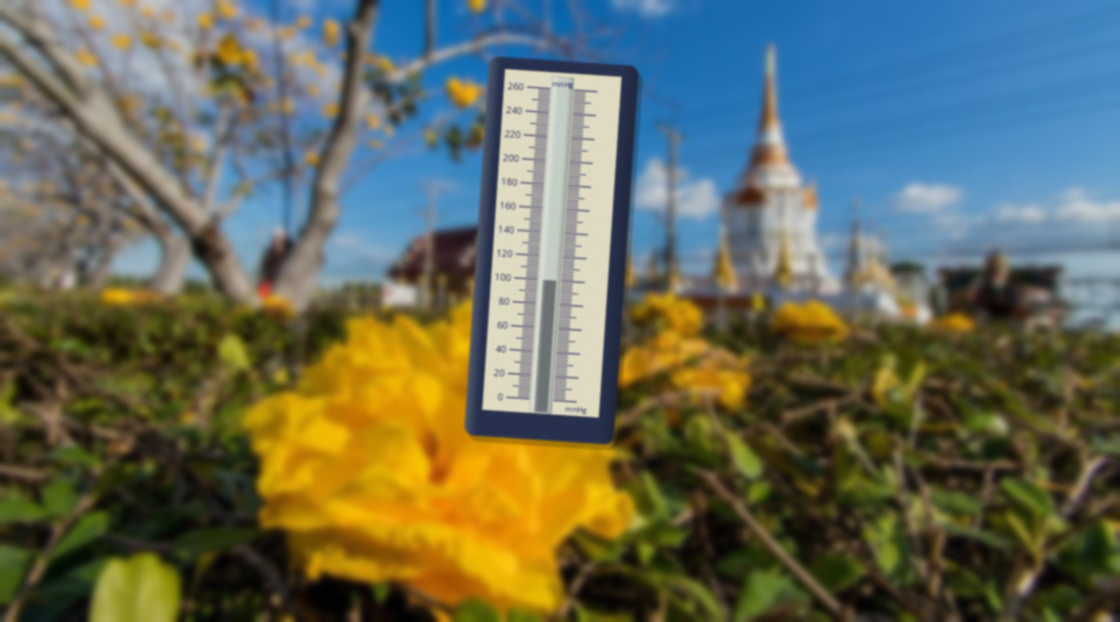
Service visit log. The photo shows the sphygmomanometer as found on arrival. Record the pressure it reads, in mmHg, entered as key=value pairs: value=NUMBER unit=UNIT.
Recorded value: value=100 unit=mmHg
